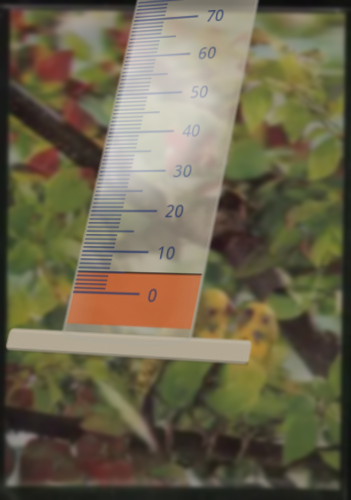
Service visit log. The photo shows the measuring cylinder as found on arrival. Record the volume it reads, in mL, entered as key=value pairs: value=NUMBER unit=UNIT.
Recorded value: value=5 unit=mL
